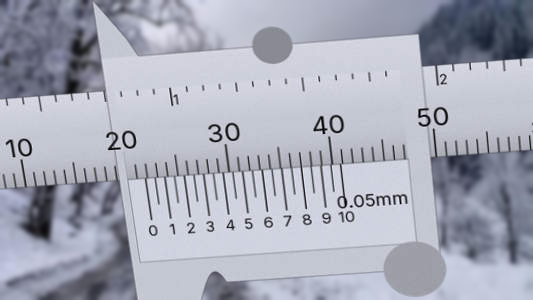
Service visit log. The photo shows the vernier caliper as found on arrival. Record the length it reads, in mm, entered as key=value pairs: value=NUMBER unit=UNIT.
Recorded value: value=21.8 unit=mm
